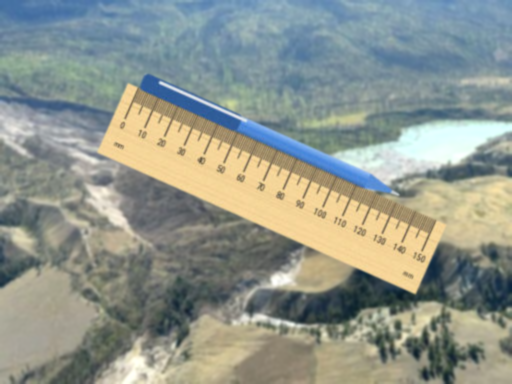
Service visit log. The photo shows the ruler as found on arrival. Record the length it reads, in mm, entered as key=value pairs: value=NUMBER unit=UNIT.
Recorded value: value=130 unit=mm
